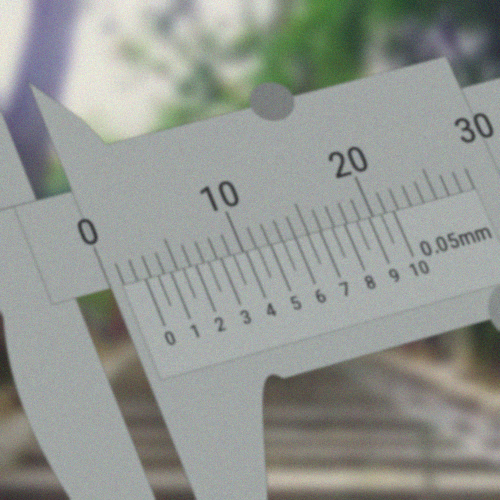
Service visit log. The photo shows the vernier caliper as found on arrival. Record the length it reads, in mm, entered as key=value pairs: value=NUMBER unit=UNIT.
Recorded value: value=2.6 unit=mm
